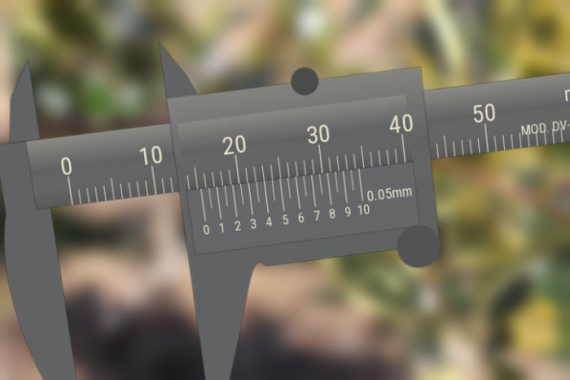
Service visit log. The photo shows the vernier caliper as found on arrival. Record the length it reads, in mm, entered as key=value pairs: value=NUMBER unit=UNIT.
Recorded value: value=15.4 unit=mm
